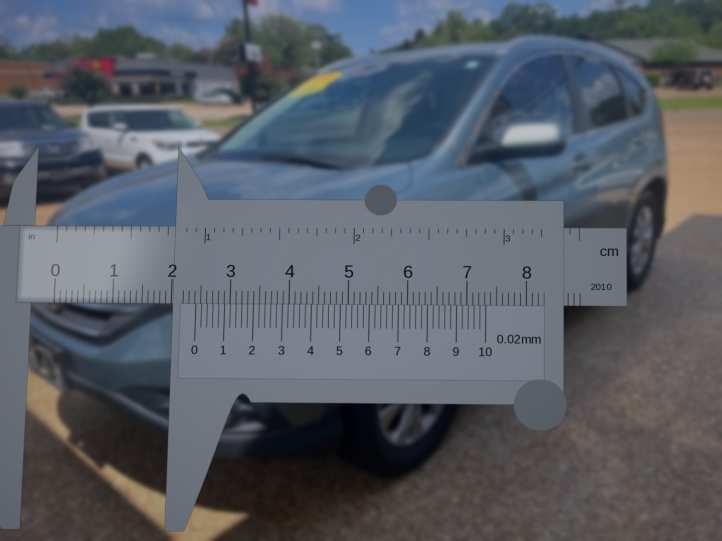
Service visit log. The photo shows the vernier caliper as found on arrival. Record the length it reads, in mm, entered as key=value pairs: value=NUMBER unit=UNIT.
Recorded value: value=24.2 unit=mm
